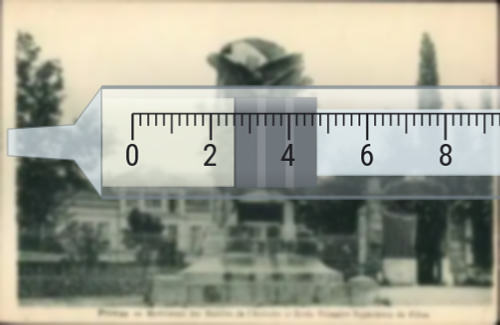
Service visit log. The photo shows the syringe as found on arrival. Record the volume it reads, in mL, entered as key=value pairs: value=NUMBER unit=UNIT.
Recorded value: value=2.6 unit=mL
